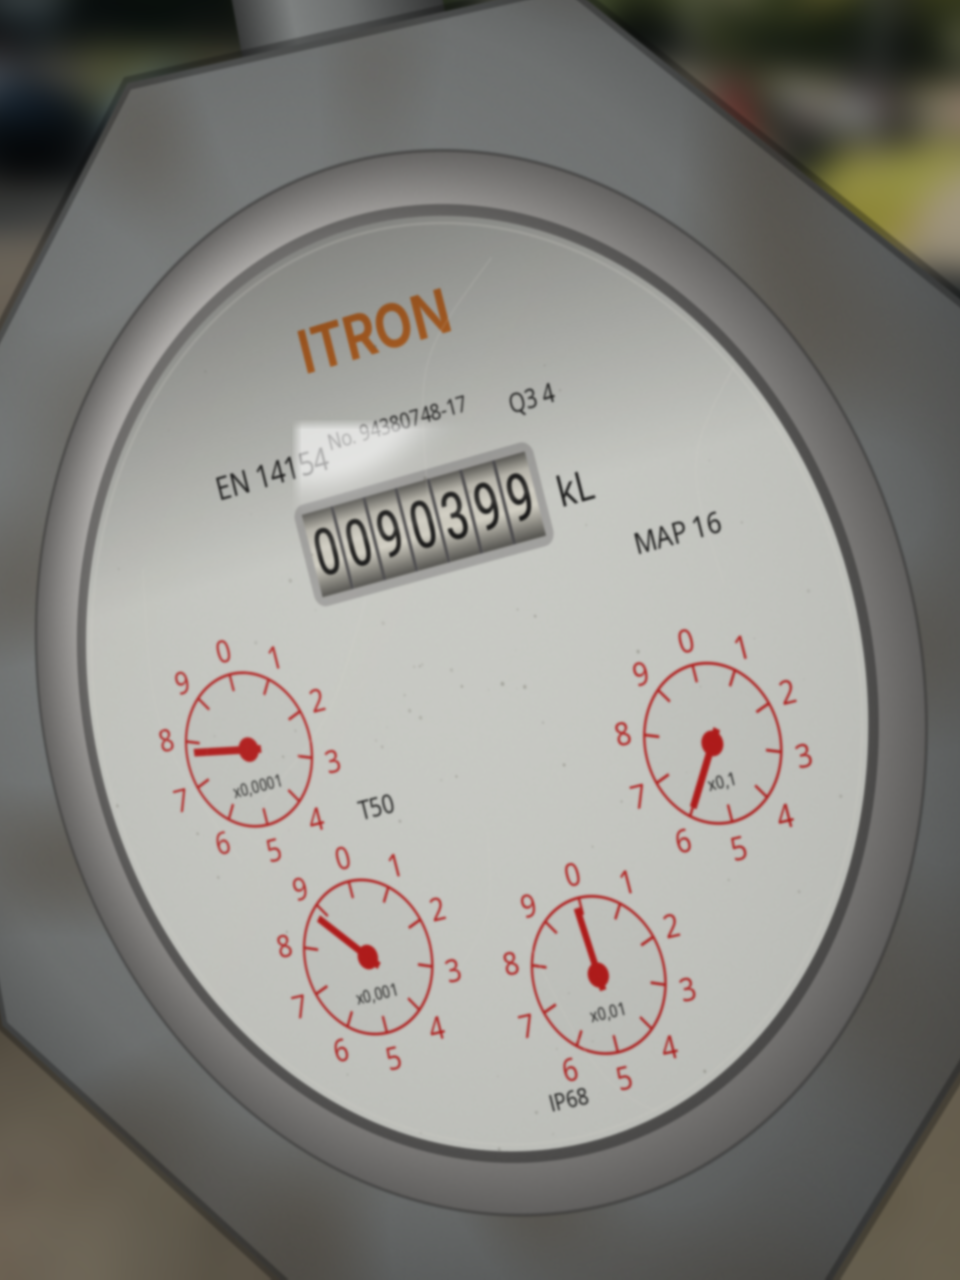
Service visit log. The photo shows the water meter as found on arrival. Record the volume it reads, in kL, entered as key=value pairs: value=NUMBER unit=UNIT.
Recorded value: value=90399.5987 unit=kL
